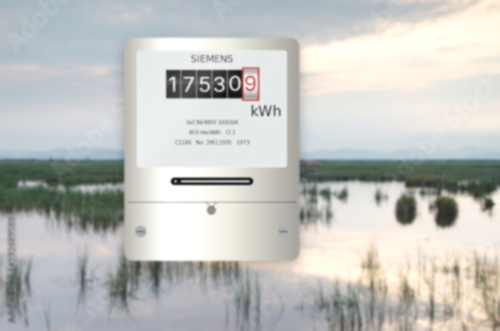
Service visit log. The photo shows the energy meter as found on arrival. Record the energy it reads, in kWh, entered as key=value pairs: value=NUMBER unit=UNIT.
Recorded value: value=17530.9 unit=kWh
